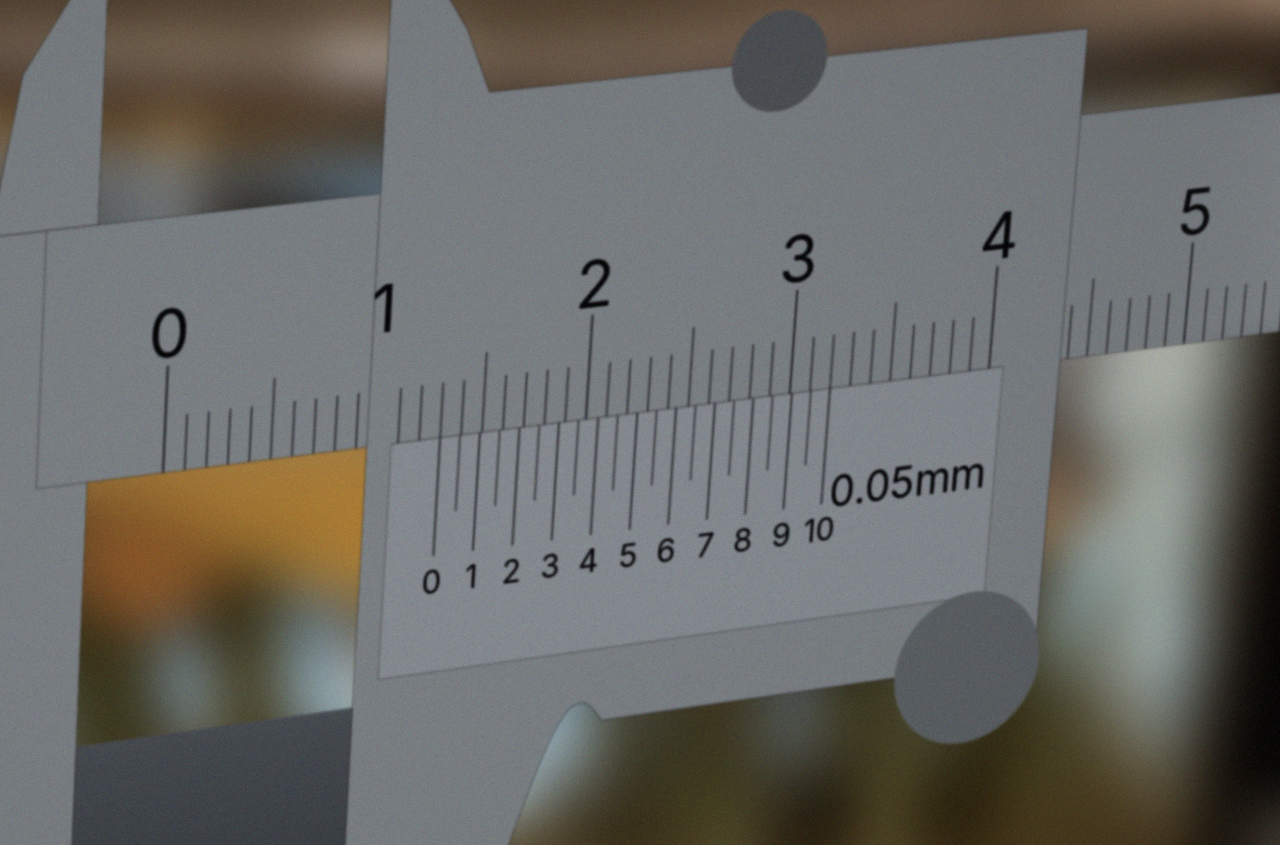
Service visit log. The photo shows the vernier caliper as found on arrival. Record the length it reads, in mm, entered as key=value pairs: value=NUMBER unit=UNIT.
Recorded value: value=13.0 unit=mm
